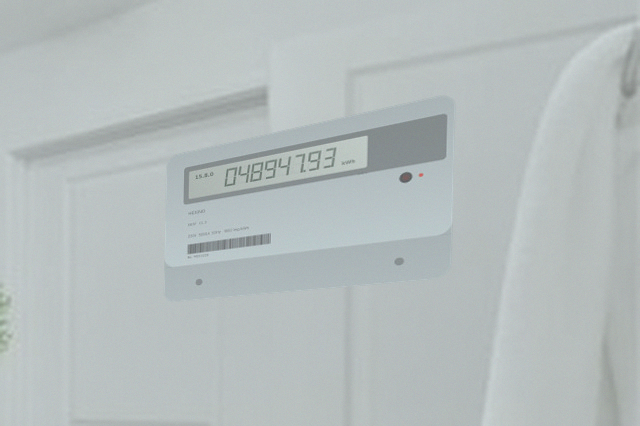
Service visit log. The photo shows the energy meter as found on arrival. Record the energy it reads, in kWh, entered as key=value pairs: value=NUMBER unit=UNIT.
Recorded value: value=48947.93 unit=kWh
